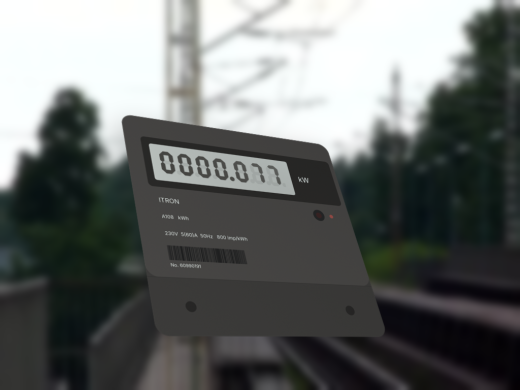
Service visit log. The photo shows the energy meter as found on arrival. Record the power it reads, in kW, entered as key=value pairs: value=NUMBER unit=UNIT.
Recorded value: value=0.077 unit=kW
